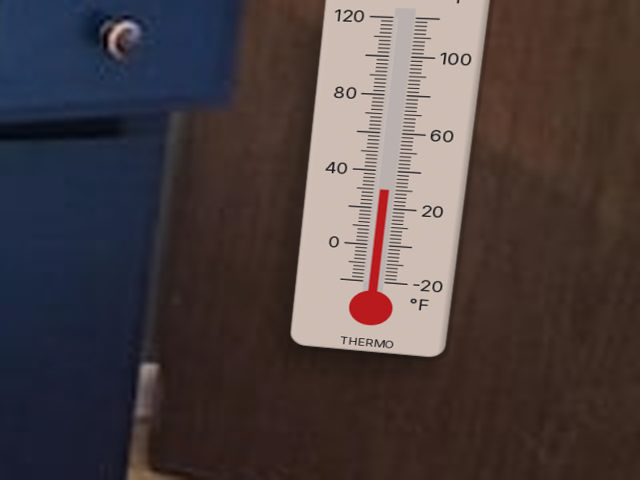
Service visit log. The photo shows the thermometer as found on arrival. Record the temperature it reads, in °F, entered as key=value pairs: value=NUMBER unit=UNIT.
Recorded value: value=30 unit=°F
